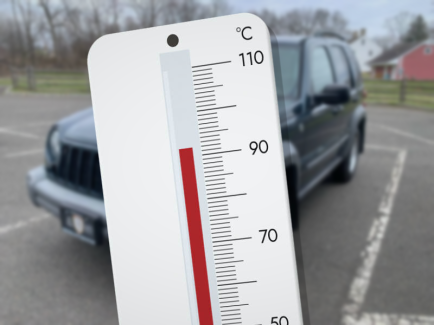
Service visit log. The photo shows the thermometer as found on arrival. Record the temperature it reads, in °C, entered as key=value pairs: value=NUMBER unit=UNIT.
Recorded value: value=92 unit=°C
